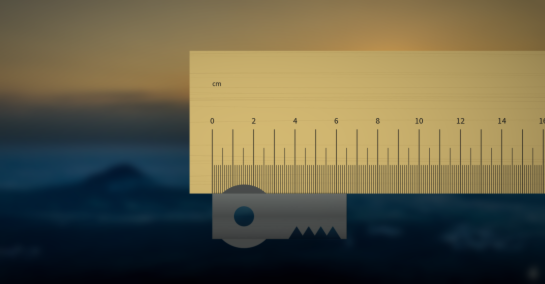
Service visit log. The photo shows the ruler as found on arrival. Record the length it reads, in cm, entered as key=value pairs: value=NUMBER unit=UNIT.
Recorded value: value=6.5 unit=cm
